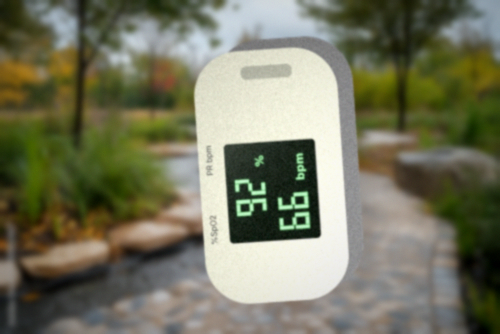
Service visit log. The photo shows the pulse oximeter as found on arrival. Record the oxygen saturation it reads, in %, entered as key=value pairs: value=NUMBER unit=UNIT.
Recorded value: value=92 unit=%
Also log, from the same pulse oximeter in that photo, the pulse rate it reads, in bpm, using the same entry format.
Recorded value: value=66 unit=bpm
